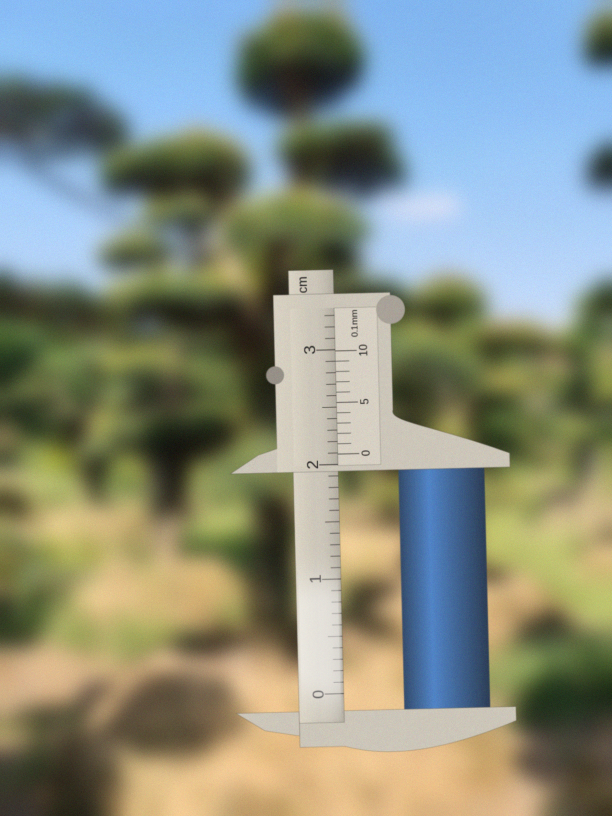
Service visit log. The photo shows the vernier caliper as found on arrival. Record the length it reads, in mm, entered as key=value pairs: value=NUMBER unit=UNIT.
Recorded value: value=20.9 unit=mm
